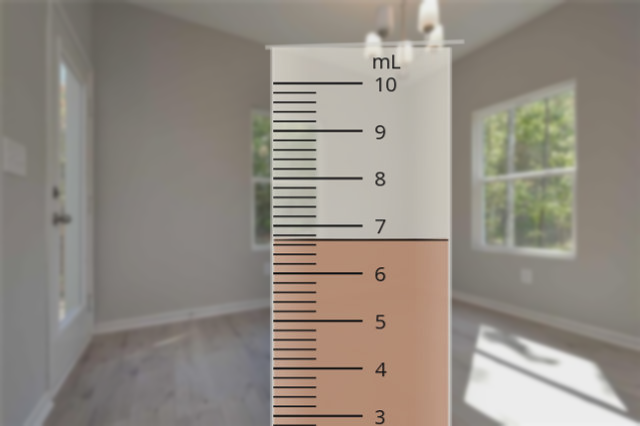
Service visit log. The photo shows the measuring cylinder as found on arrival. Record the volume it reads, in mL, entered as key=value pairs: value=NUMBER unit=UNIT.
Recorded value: value=6.7 unit=mL
